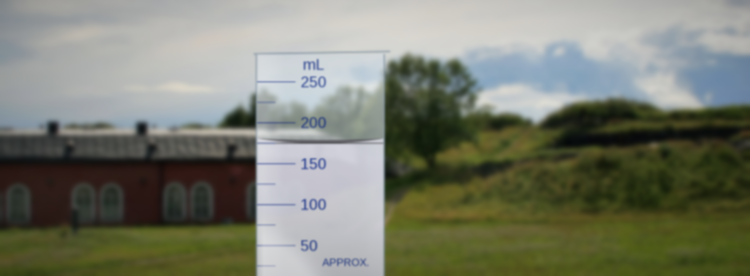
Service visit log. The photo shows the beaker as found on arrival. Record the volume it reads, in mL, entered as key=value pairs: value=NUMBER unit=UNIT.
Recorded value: value=175 unit=mL
